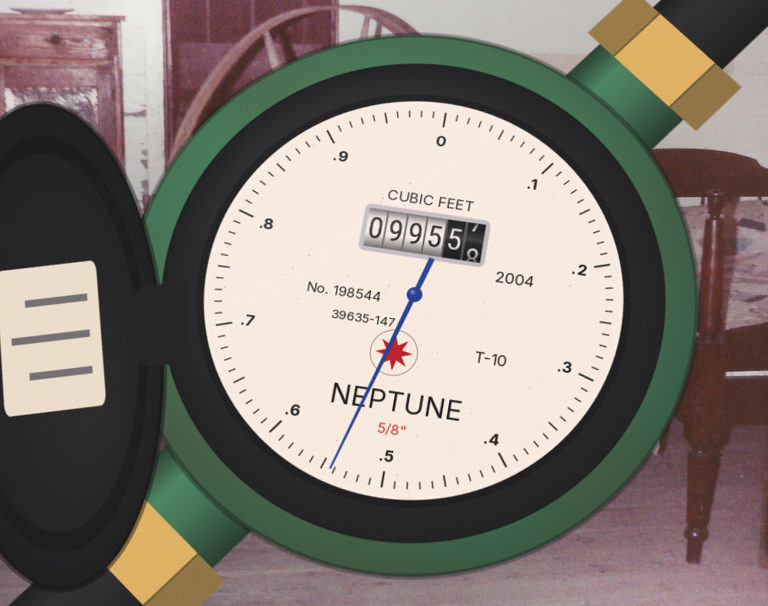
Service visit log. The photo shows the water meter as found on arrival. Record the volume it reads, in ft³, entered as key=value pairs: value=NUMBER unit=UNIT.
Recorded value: value=99557.54 unit=ft³
